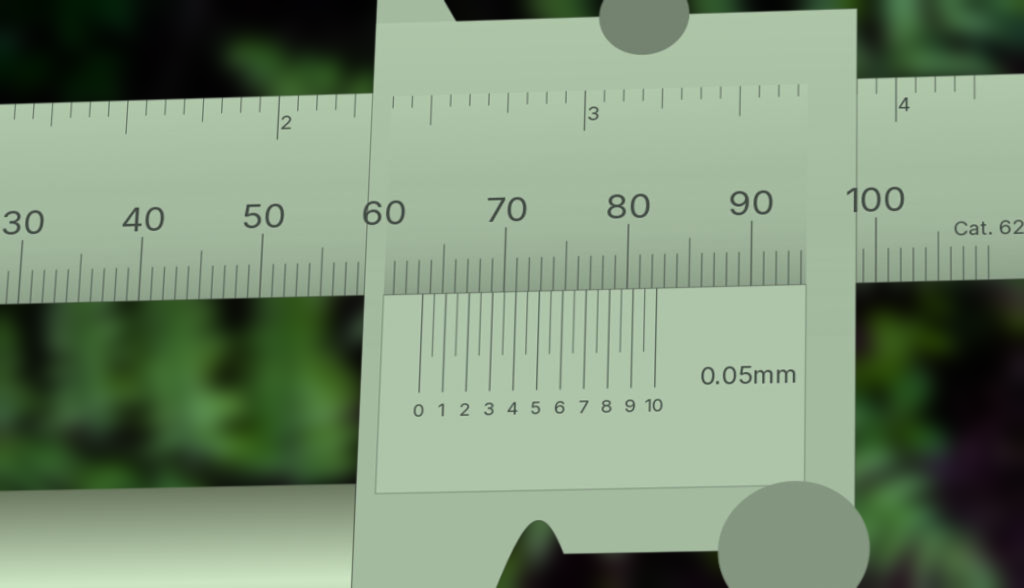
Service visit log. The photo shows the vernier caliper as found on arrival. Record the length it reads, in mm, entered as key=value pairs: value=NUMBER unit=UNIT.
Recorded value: value=63.4 unit=mm
